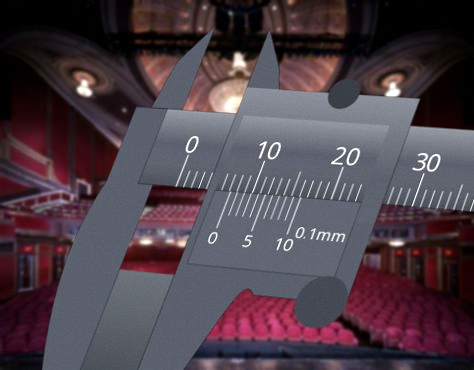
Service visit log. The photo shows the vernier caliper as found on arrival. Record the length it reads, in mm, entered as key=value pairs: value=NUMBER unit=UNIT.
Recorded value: value=7.2 unit=mm
